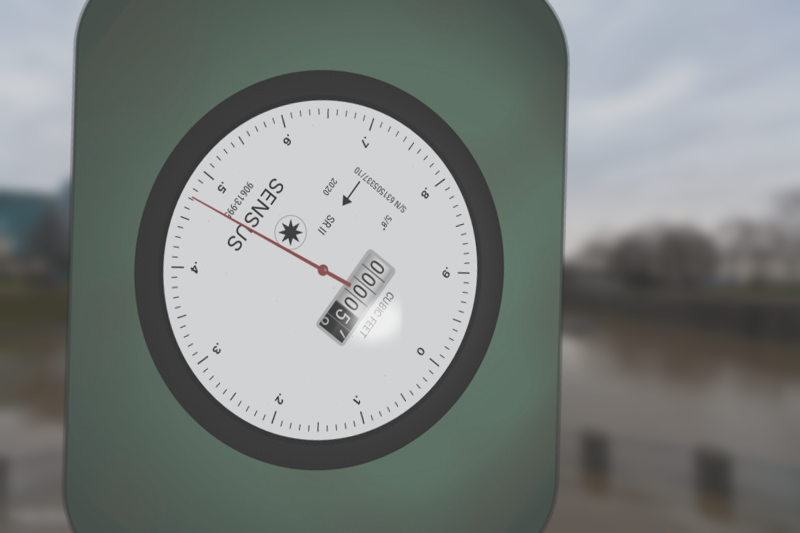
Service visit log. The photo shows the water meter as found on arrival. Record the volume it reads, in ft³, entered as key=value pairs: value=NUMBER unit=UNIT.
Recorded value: value=57.47 unit=ft³
